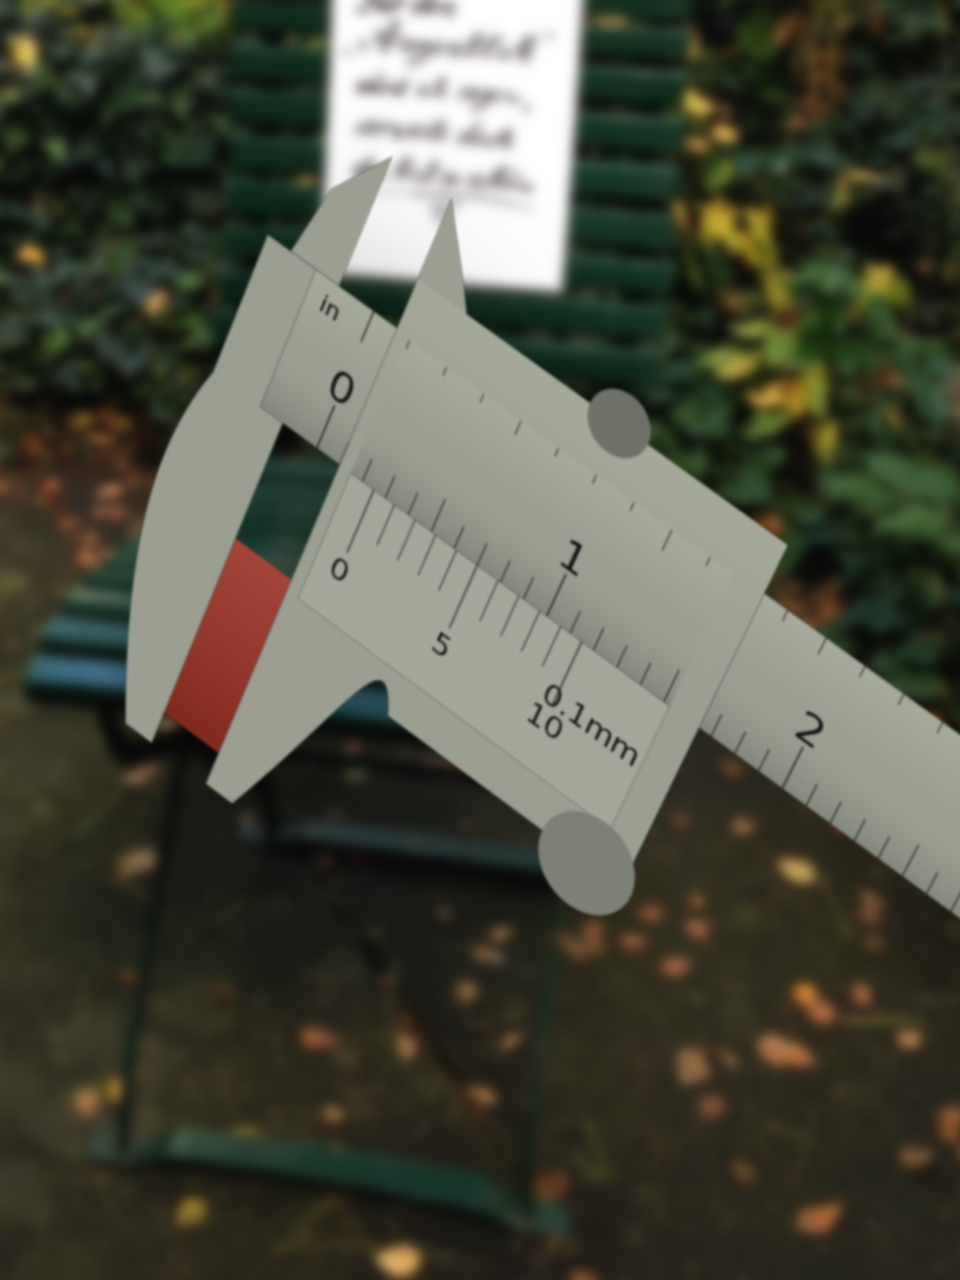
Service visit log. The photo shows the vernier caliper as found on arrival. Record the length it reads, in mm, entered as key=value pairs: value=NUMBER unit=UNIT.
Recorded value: value=2.5 unit=mm
